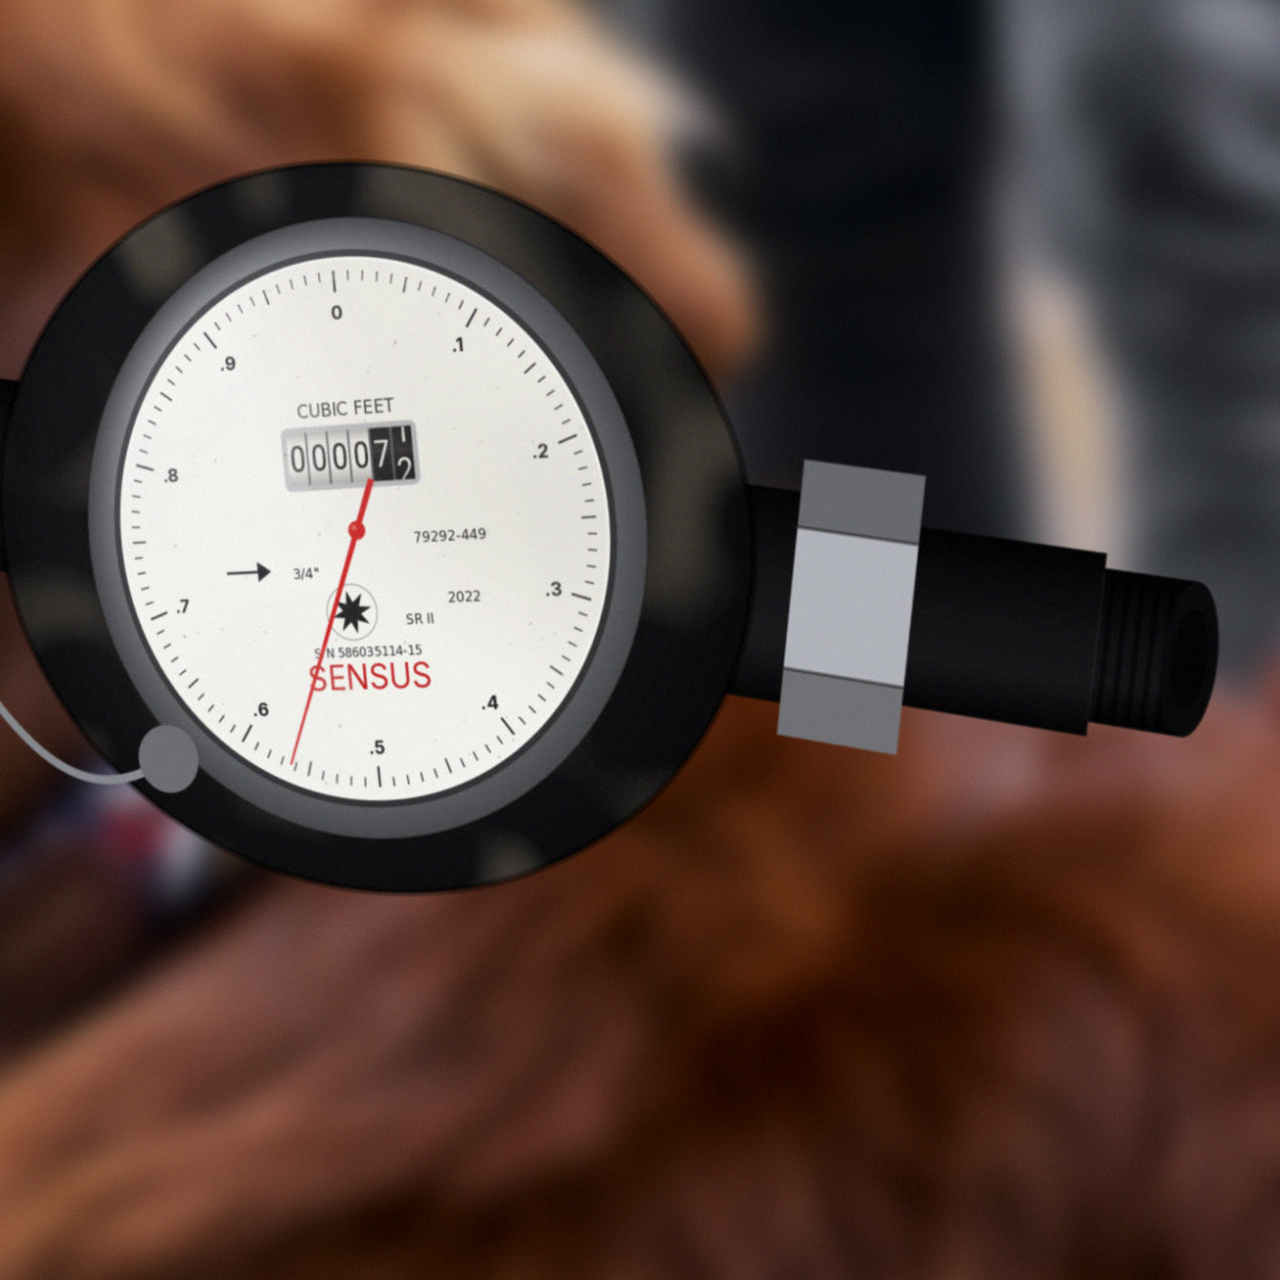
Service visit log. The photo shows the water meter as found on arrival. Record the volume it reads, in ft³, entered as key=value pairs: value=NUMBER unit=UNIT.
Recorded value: value=71.56 unit=ft³
